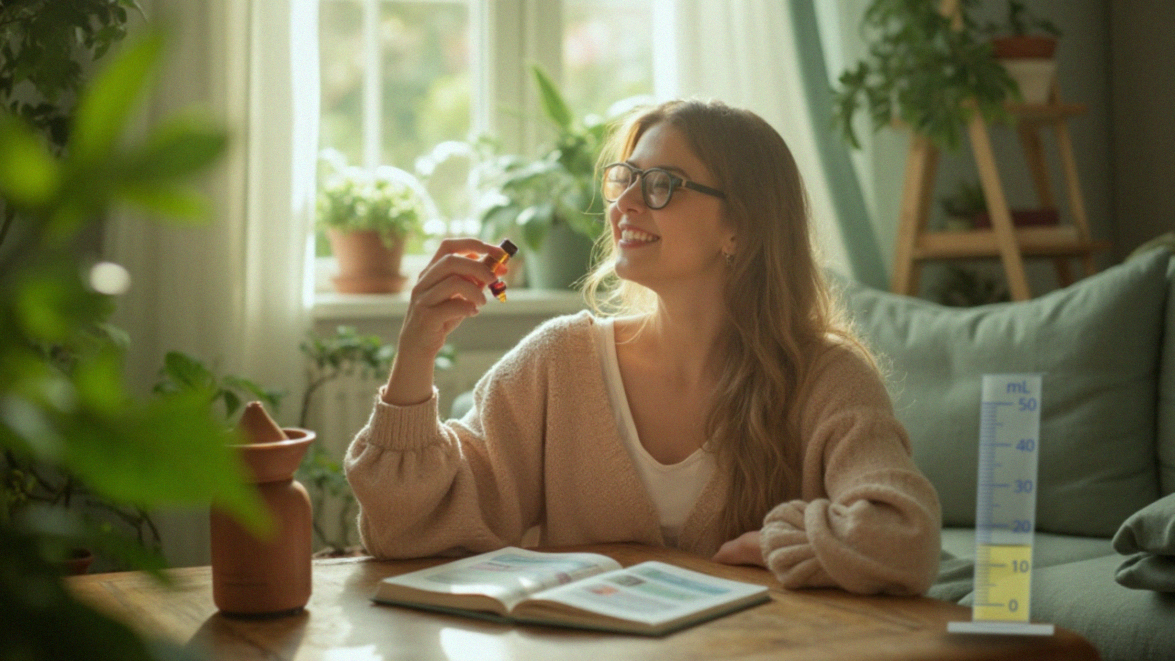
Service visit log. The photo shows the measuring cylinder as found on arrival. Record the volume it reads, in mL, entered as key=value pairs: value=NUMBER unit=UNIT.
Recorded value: value=15 unit=mL
